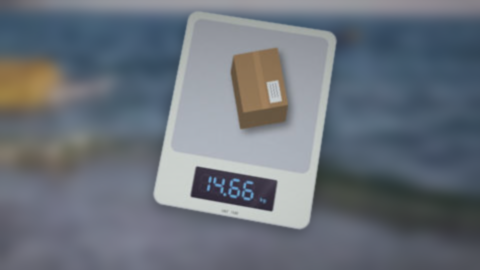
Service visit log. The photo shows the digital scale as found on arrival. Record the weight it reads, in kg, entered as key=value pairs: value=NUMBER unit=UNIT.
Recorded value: value=14.66 unit=kg
